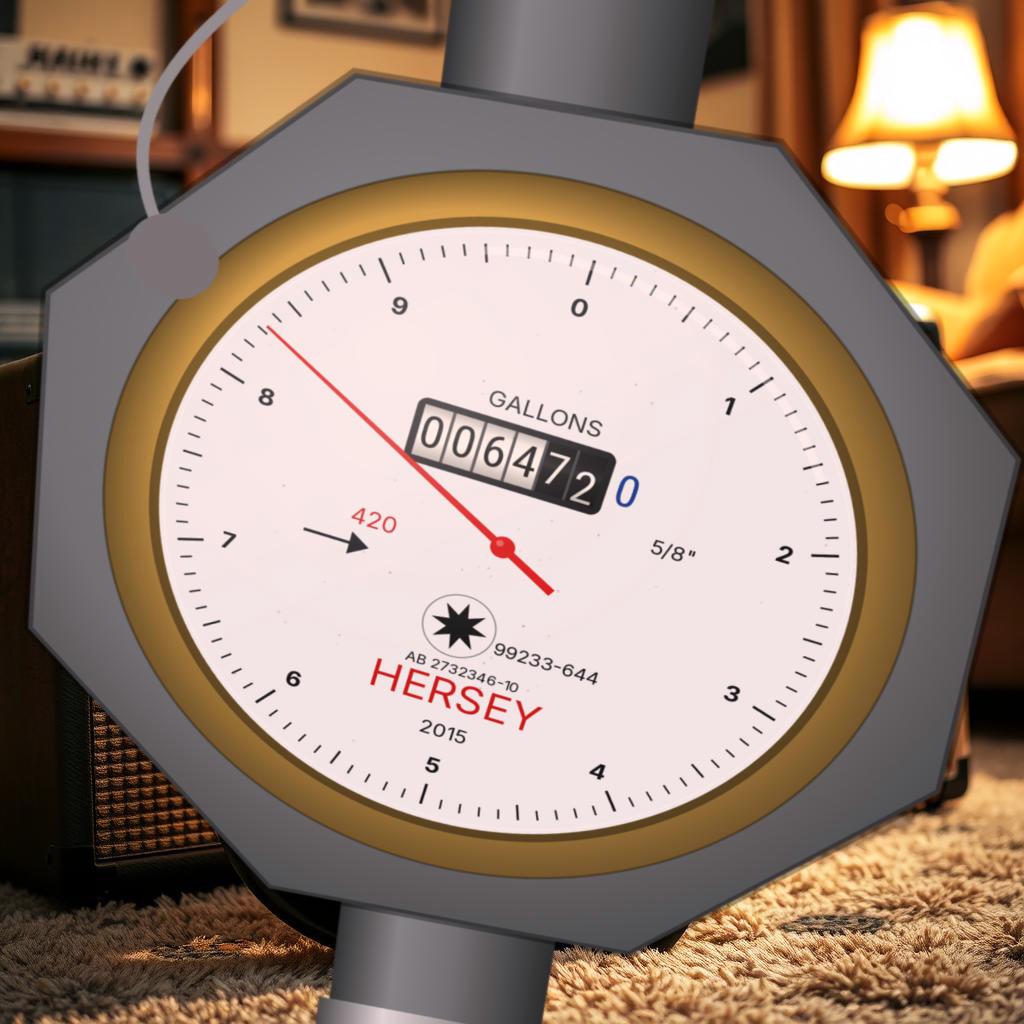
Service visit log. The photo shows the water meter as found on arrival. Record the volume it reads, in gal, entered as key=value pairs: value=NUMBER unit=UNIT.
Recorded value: value=64718.3 unit=gal
